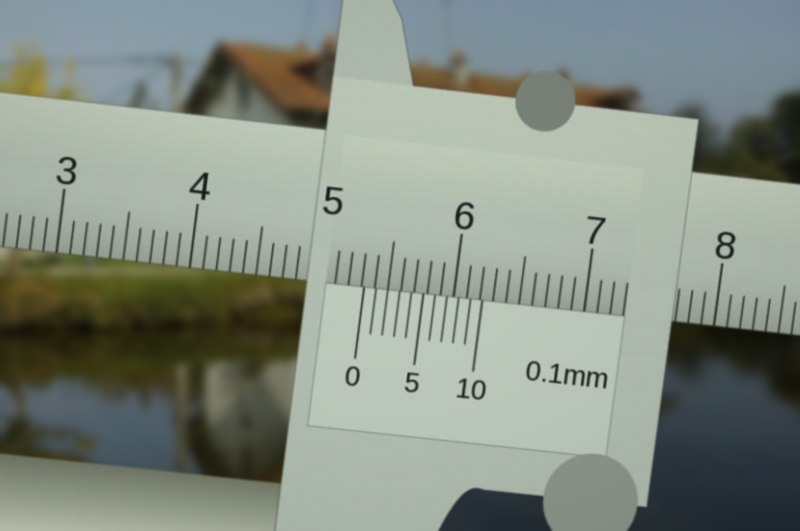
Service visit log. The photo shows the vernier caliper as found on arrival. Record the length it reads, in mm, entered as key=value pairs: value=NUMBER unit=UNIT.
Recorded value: value=53.2 unit=mm
